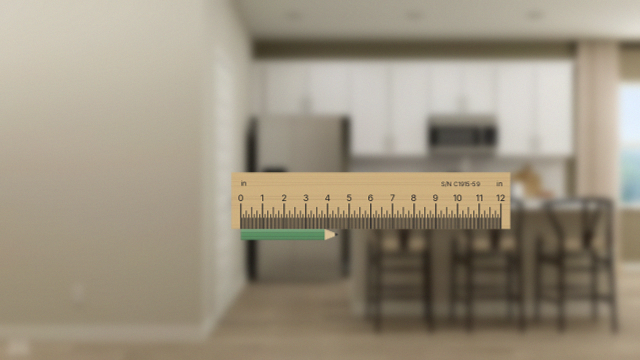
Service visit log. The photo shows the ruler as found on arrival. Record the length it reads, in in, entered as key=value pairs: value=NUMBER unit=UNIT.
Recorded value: value=4.5 unit=in
